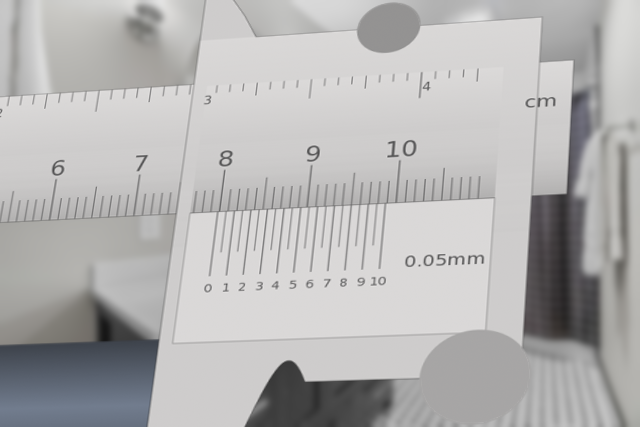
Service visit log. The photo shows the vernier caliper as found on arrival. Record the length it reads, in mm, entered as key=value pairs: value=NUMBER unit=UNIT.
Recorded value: value=79.8 unit=mm
